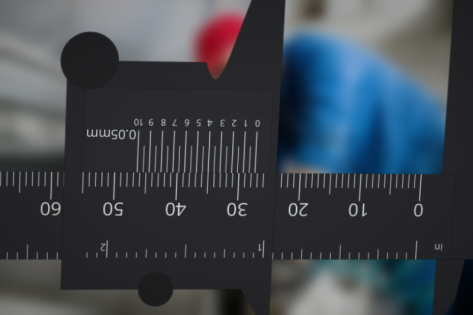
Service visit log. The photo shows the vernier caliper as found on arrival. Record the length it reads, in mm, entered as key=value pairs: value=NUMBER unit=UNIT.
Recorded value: value=27.4 unit=mm
